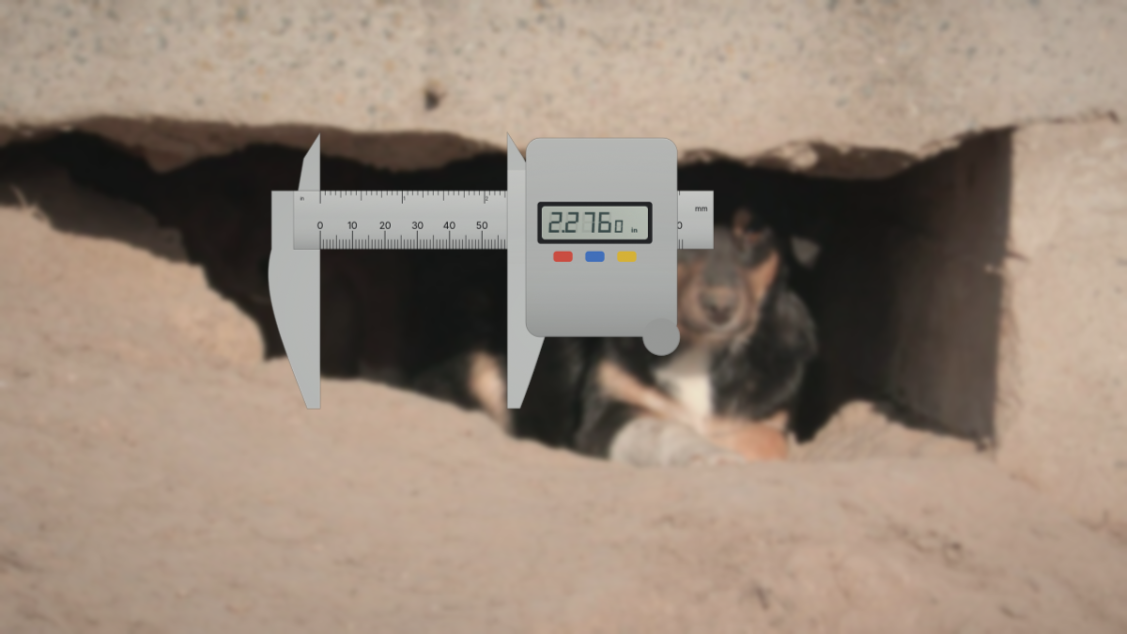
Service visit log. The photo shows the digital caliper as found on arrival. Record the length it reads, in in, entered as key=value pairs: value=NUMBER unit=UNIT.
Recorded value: value=2.2760 unit=in
